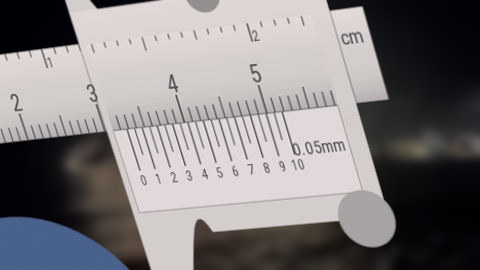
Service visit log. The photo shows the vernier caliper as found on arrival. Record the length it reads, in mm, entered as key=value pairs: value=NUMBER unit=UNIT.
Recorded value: value=32.8 unit=mm
